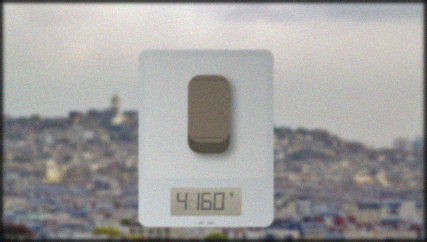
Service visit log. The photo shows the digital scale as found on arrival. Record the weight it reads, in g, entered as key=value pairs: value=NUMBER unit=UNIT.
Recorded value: value=4160 unit=g
